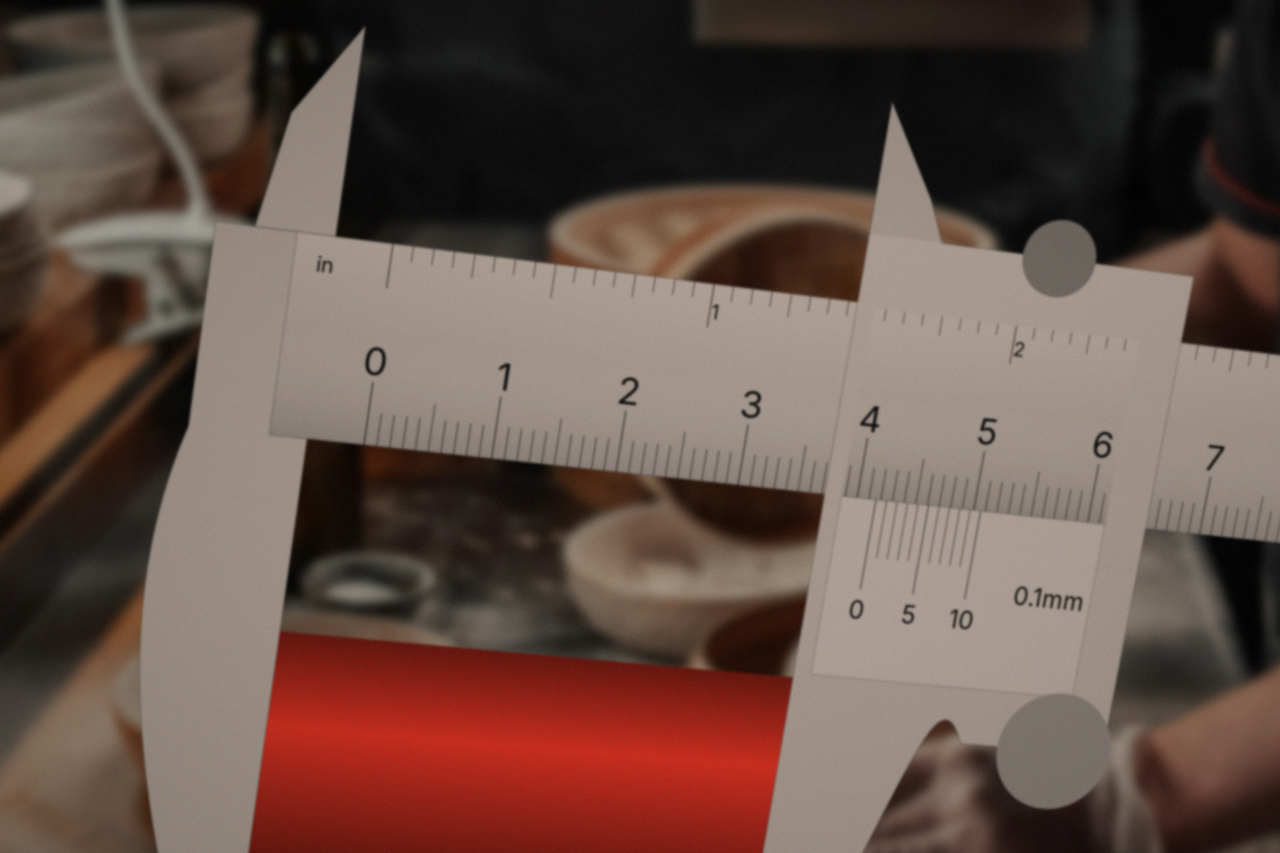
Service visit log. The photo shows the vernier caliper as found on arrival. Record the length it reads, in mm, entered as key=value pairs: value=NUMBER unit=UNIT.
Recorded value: value=41.6 unit=mm
